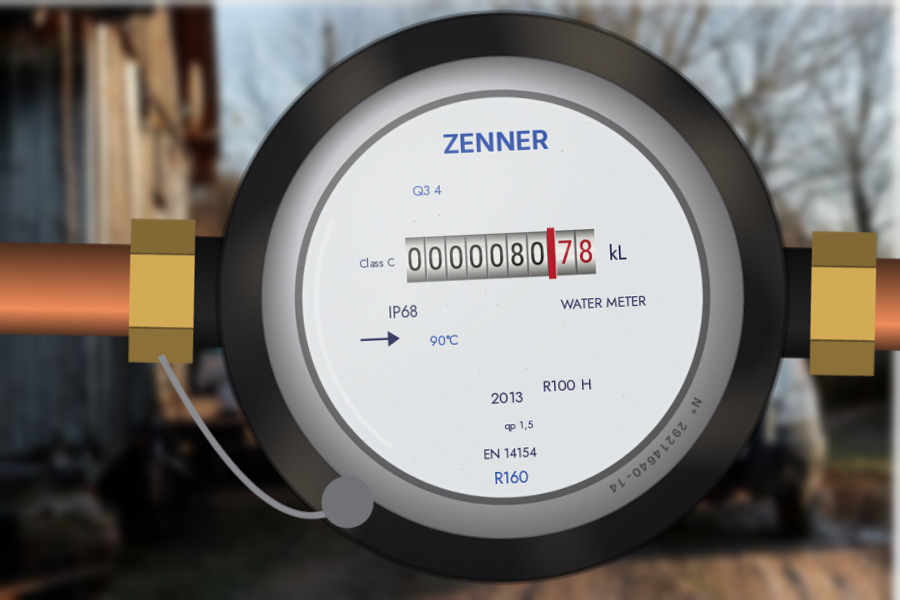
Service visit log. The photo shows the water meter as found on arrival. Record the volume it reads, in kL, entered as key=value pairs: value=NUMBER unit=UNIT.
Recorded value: value=80.78 unit=kL
